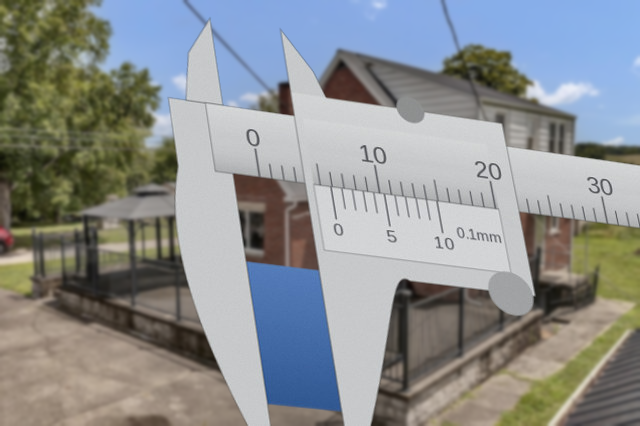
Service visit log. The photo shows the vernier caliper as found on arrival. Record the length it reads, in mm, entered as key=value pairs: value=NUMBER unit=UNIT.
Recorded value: value=5.9 unit=mm
